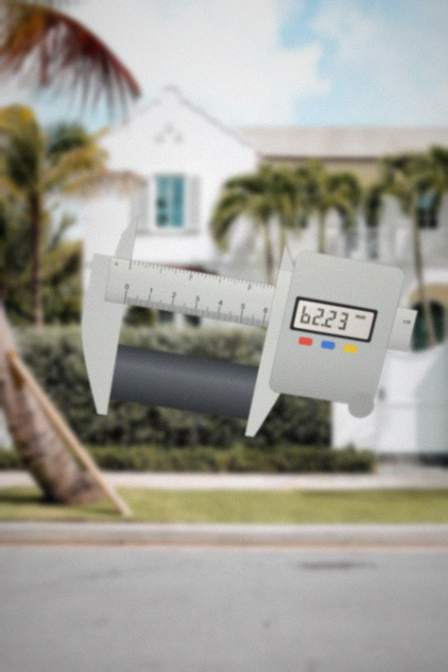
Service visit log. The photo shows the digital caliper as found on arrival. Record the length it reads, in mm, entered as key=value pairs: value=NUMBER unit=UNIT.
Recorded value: value=62.23 unit=mm
